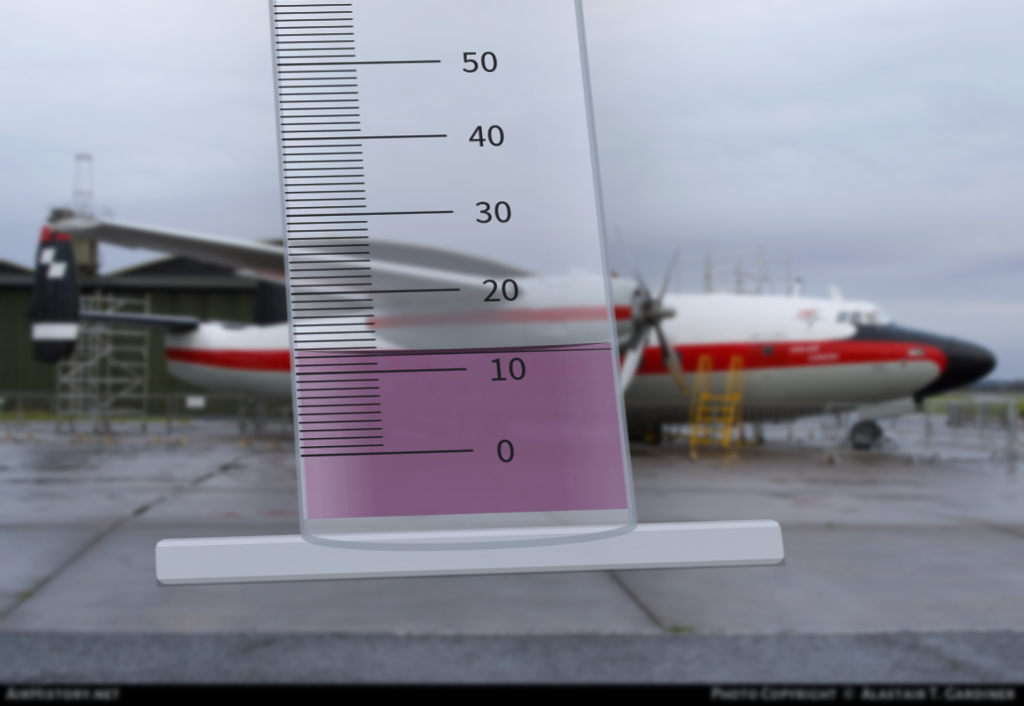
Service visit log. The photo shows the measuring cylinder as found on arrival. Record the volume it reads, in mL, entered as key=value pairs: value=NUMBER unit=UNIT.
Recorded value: value=12 unit=mL
